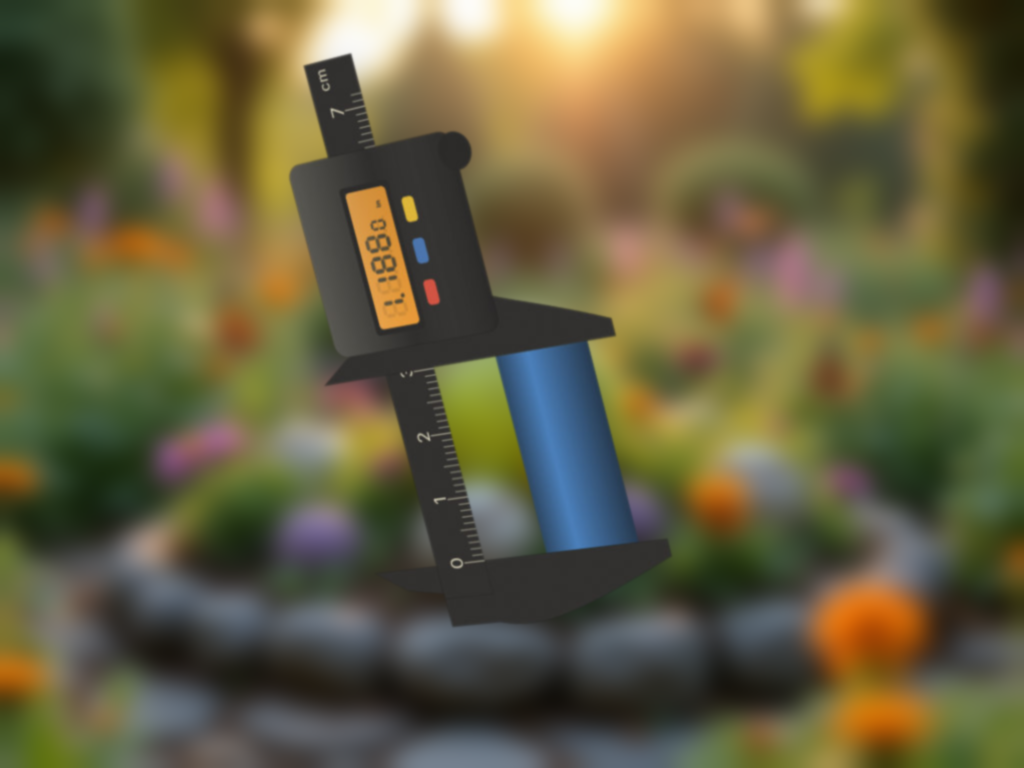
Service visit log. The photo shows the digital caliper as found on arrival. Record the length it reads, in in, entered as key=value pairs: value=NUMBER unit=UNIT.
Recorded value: value=1.1880 unit=in
